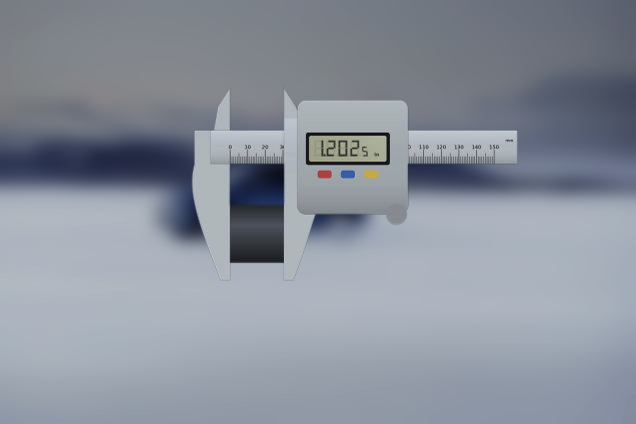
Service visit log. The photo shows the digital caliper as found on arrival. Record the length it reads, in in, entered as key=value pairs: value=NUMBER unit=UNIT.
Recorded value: value=1.2025 unit=in
